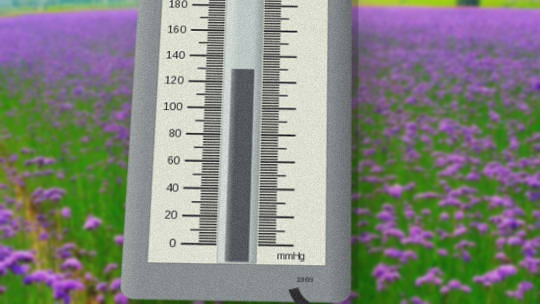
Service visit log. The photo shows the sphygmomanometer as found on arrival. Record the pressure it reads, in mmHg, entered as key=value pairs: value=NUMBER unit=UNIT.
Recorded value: value=130 unit=mmHg
